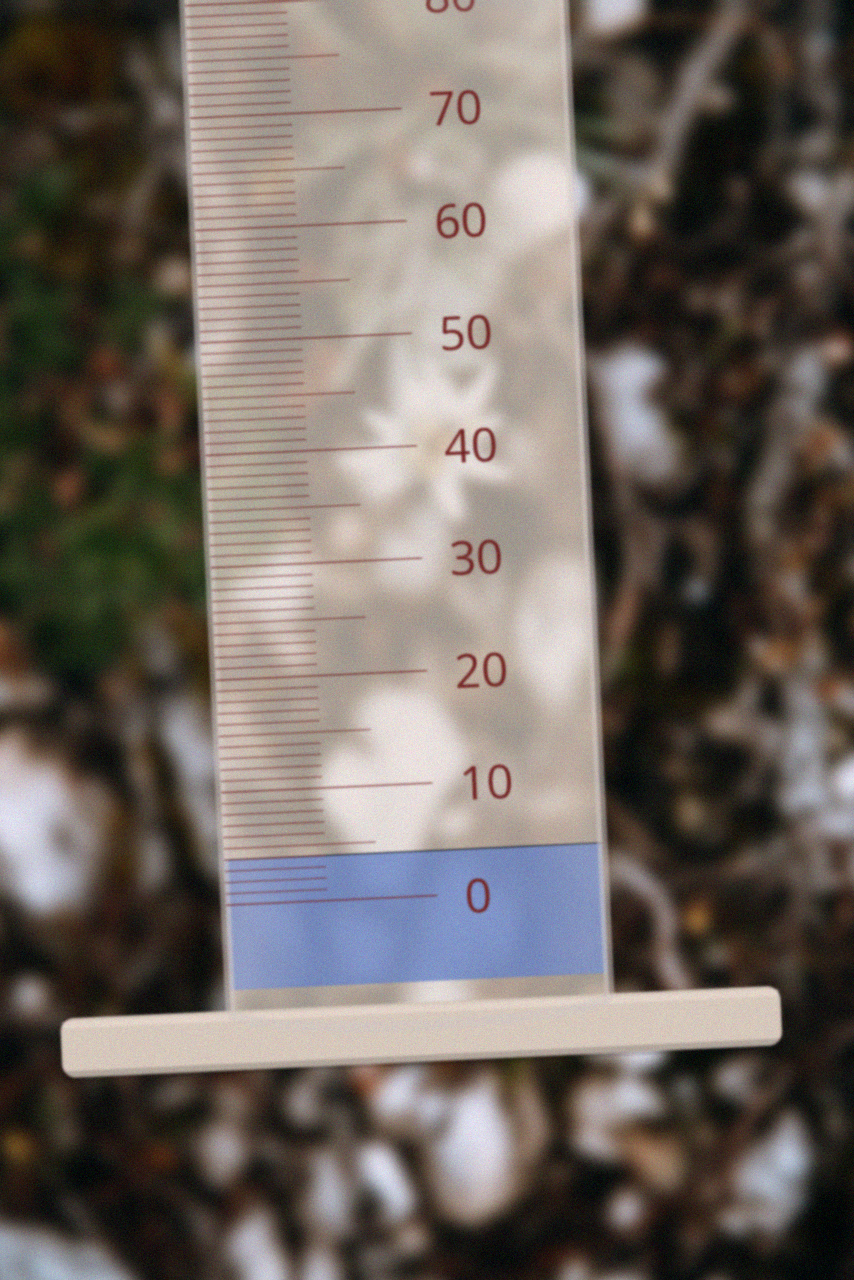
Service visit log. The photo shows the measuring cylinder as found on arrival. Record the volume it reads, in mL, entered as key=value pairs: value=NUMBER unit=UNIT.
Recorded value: value=4 unit=mL
